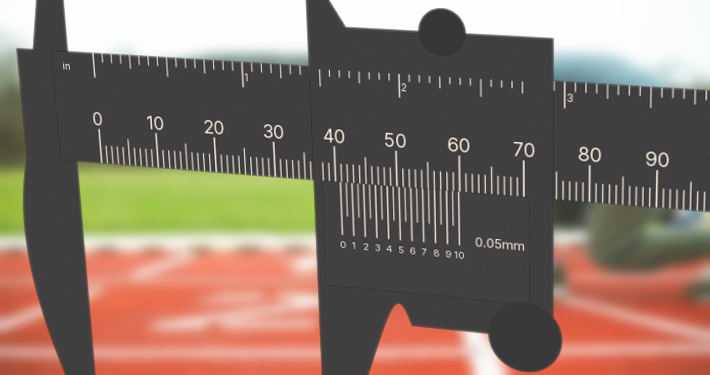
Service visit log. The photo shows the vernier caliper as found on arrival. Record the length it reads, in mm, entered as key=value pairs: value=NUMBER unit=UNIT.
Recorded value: value=40.8 unit=mm
